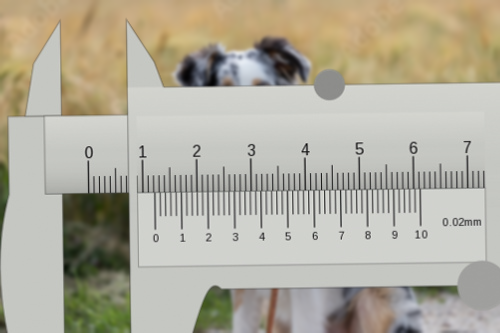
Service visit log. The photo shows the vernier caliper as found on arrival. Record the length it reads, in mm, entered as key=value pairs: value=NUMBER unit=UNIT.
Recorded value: value=12.2 unit=mm
